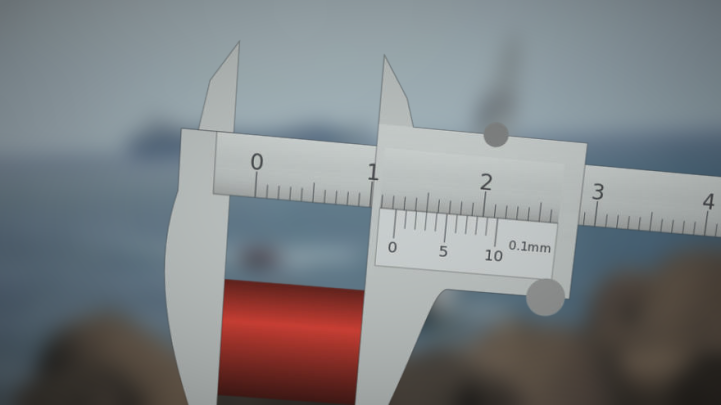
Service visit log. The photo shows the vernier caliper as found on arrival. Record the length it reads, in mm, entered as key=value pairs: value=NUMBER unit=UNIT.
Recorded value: value=12.3 unit=mm
